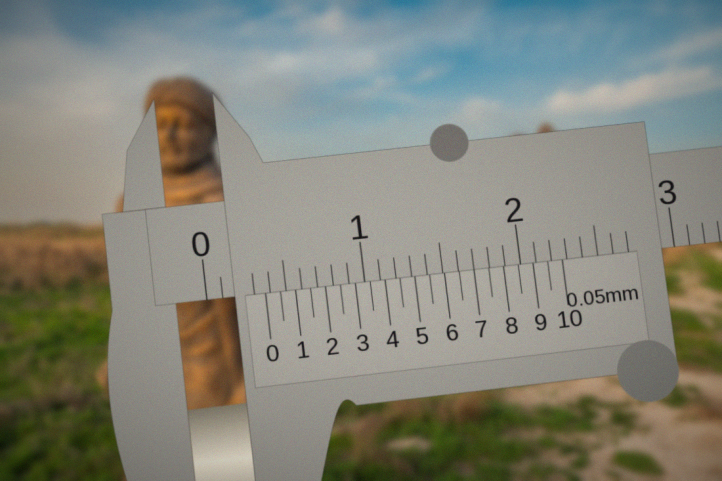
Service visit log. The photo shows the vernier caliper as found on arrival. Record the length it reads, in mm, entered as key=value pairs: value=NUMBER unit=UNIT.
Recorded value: value=3.7 unit=mm
